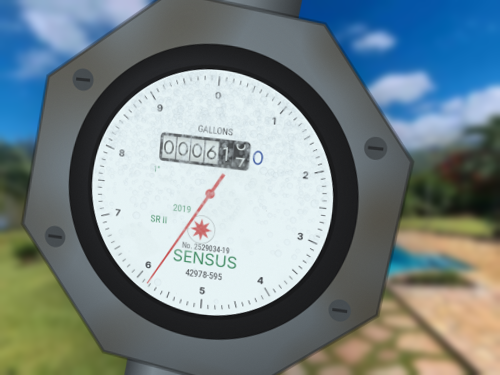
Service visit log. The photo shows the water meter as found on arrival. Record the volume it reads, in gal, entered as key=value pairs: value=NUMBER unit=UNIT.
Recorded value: value=6165.8 unit=gal
